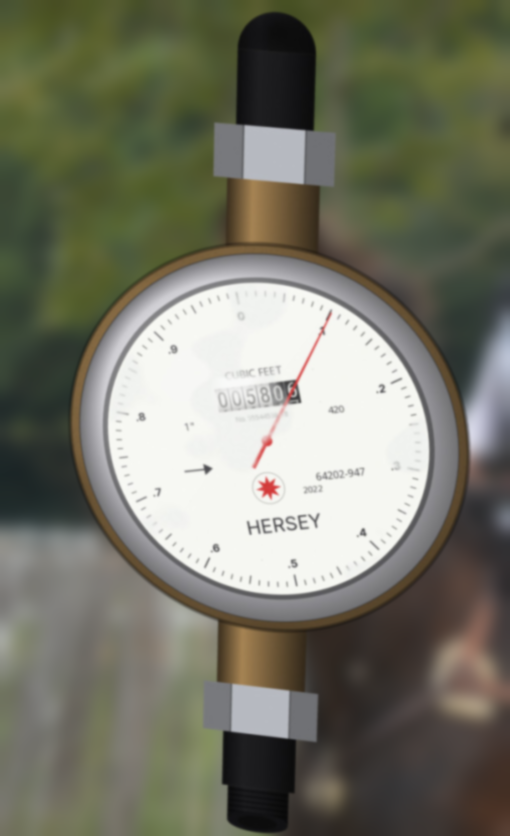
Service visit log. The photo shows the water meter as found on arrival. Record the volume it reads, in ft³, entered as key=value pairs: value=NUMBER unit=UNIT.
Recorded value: value=5806.10 unit=ft³
